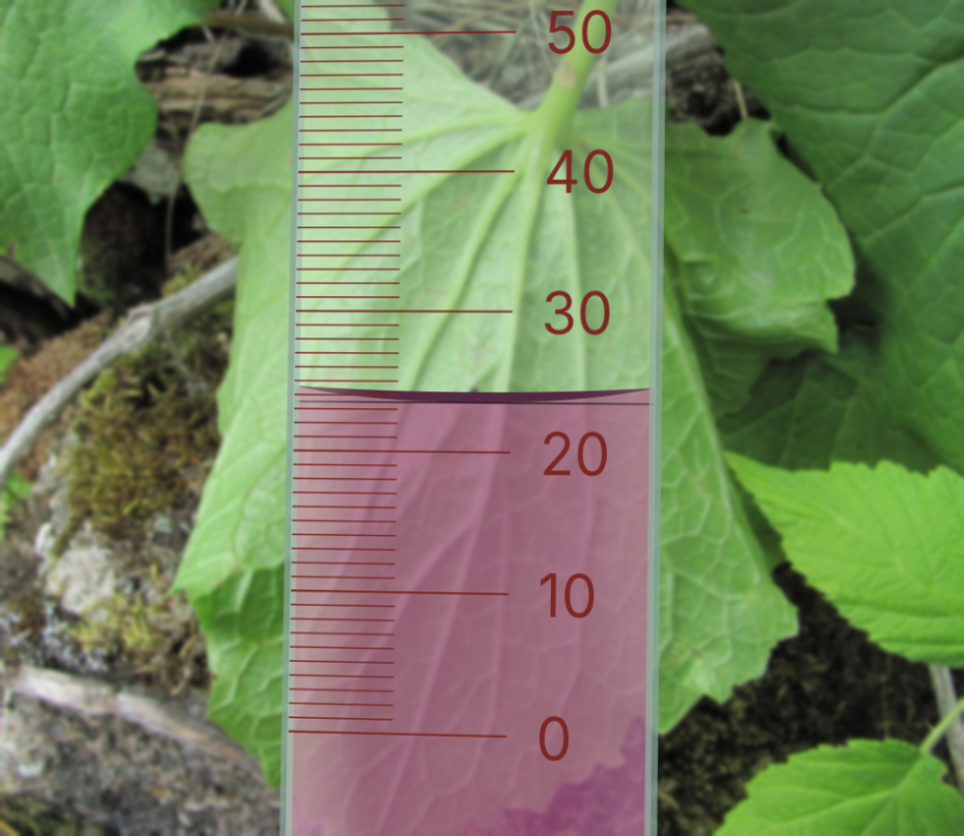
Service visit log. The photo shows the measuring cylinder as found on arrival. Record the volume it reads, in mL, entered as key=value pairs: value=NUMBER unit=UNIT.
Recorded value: value=23.5 unit=mL
